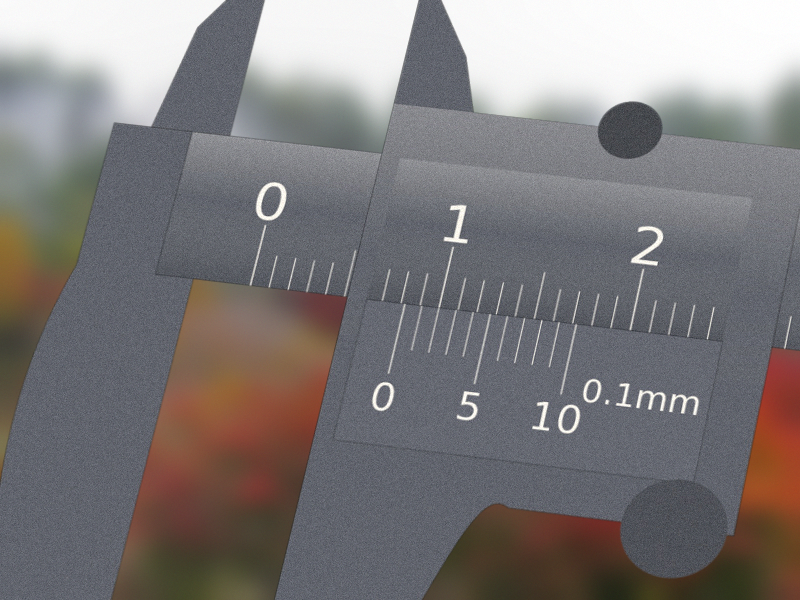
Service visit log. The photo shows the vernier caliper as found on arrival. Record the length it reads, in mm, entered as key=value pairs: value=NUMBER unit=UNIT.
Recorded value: value=8.2 unit=mm
